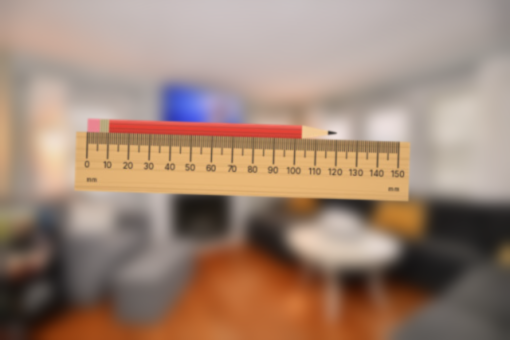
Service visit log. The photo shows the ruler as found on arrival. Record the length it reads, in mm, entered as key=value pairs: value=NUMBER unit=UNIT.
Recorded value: value=120 unit=mm
